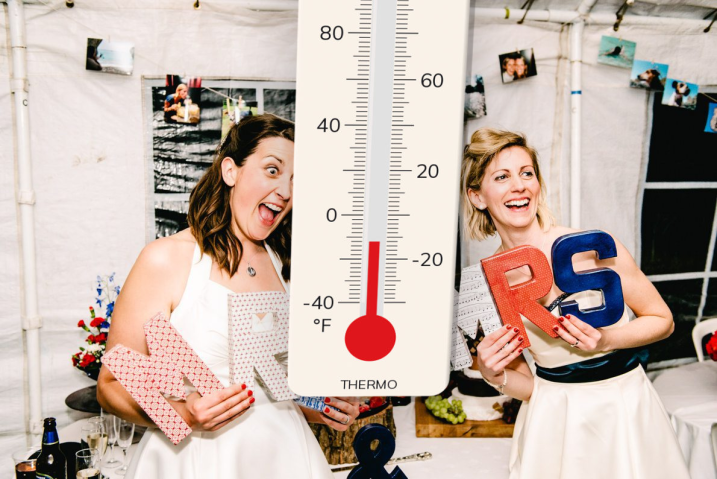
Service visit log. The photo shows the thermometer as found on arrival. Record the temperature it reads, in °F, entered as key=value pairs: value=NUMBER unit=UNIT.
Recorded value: value=-12 unit=°F
